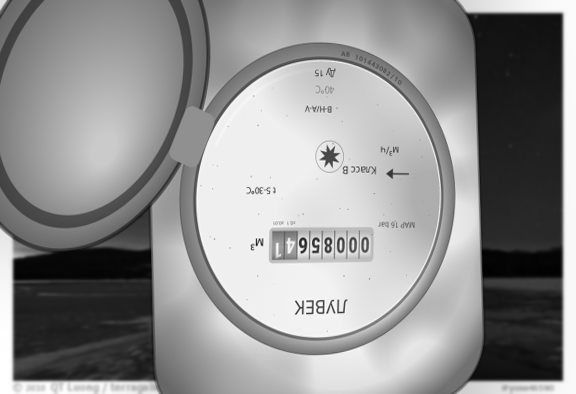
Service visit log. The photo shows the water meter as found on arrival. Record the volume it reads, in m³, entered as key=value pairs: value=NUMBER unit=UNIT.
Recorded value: value=856.41 unit=m³
